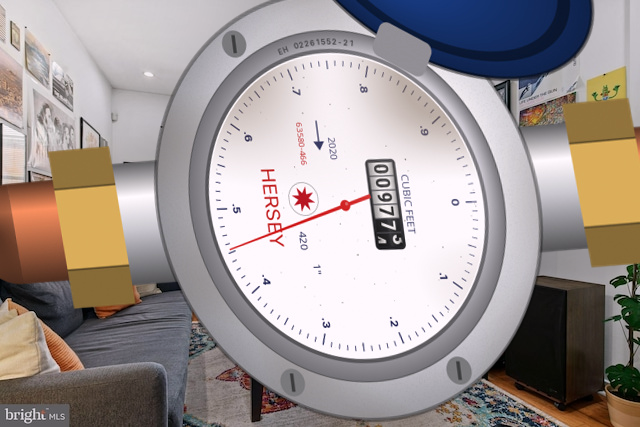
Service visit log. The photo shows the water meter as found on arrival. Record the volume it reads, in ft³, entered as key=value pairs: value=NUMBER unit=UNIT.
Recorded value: value=9773.45 unit=ft³
